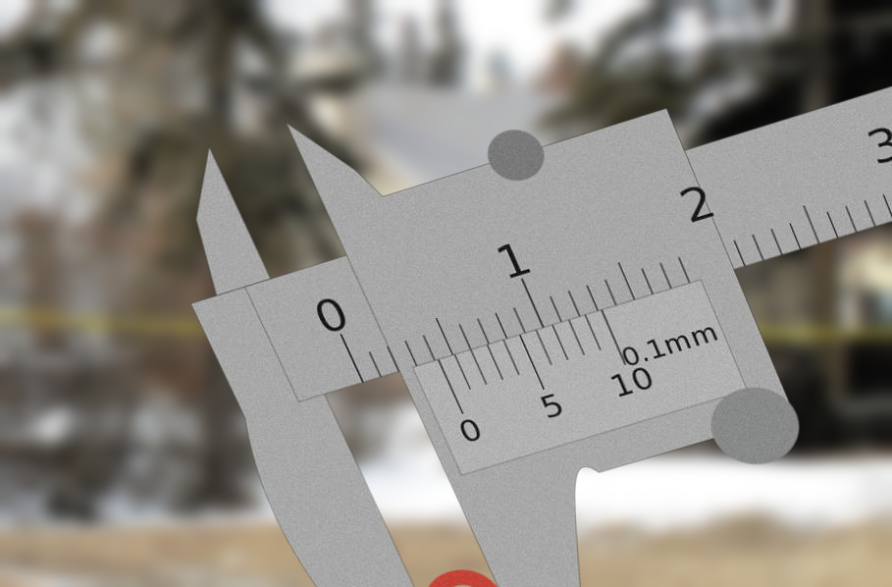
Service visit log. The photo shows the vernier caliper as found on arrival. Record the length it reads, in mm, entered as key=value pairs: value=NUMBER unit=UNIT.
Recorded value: value=4.2 unit=mm
